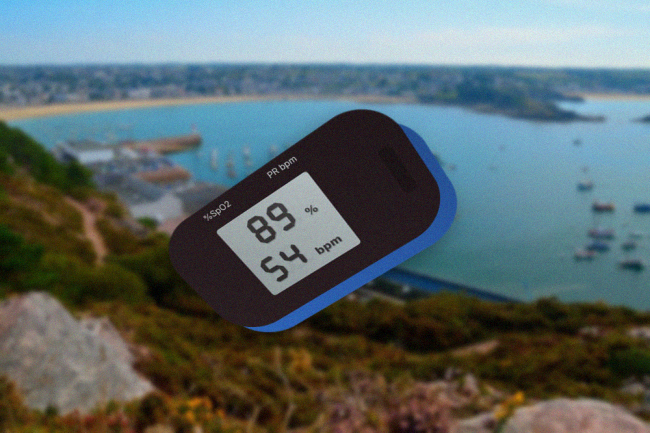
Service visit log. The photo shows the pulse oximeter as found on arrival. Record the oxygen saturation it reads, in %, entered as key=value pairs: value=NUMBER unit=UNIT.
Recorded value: value=89 unit=%
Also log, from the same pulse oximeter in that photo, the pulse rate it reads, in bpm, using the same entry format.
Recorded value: value=54 unit=bpm
